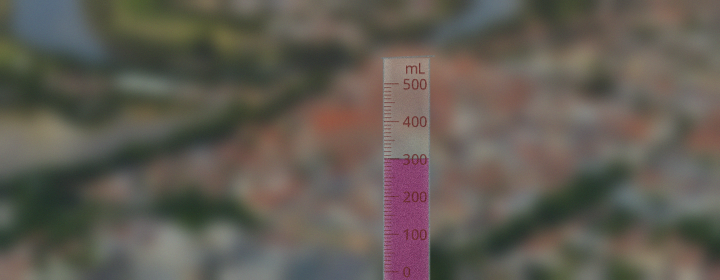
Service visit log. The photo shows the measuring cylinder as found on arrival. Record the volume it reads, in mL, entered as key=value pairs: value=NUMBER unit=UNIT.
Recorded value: value=300 unit=mL
